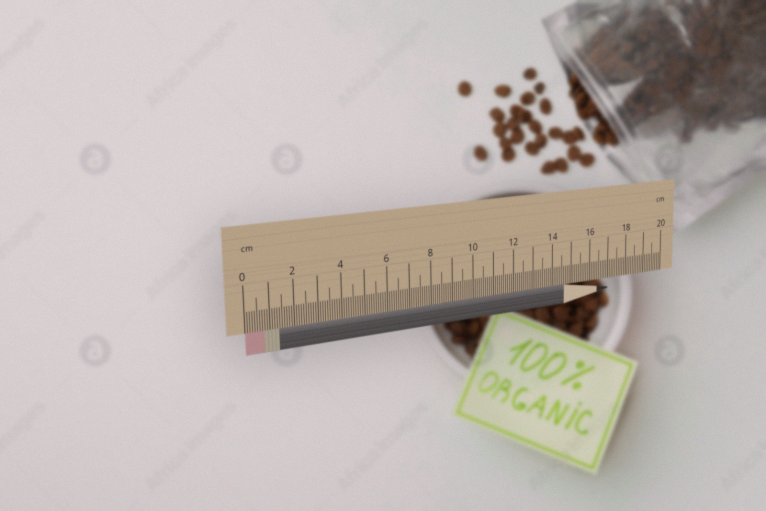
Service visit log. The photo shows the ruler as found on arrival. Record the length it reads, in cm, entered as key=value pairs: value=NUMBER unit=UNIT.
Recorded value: value=17 unit=cm
